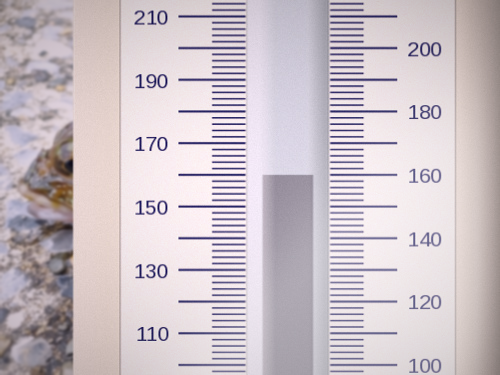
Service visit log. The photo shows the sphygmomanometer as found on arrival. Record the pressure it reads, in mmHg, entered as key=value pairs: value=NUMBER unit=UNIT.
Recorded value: value=160 unit=mmHg
